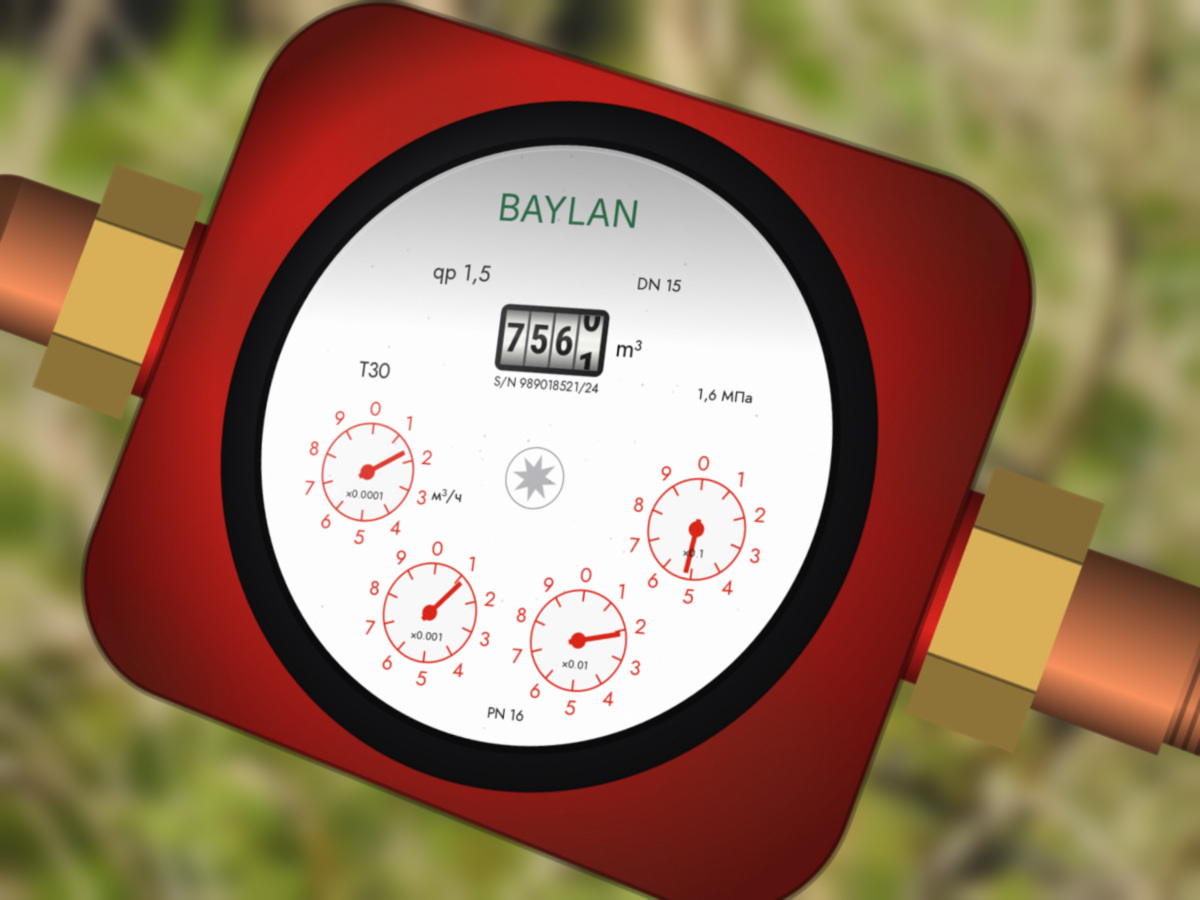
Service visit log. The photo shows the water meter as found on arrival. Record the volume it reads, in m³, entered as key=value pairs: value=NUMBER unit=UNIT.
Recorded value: value=7560.5211 unit=m³
